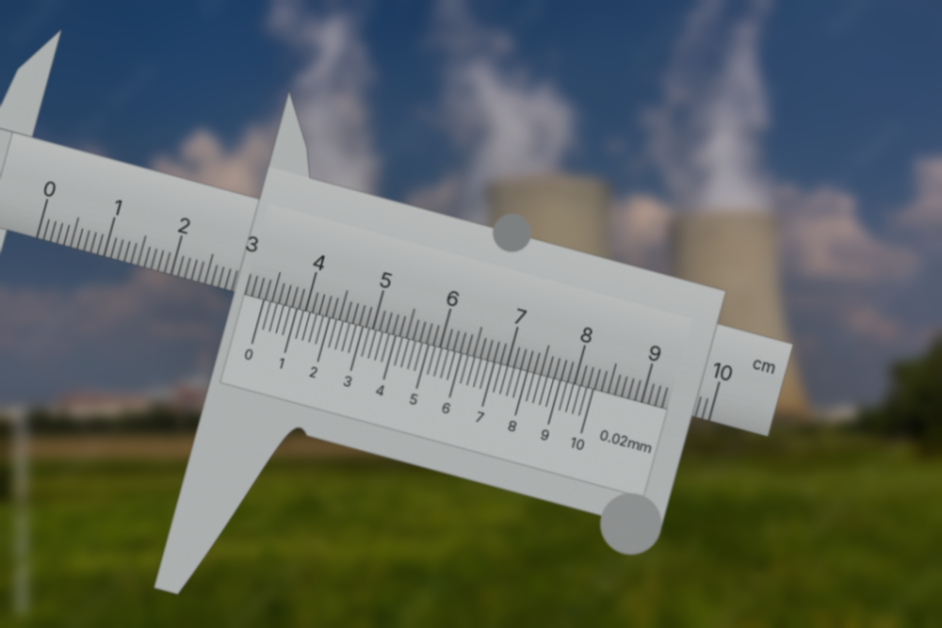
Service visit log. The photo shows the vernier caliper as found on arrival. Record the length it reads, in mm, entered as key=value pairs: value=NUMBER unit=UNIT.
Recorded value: value=33.8 unit=mm
